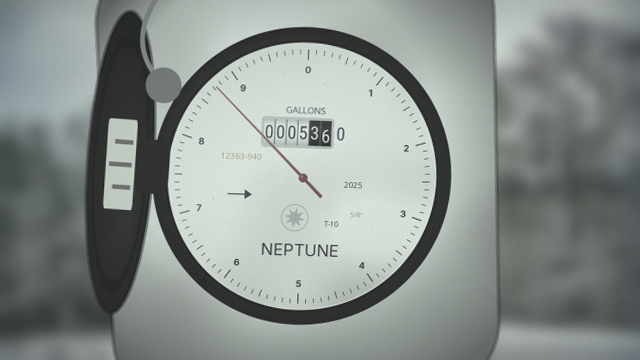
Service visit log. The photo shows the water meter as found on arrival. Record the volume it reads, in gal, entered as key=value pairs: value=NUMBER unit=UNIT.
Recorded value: value=5358.7 unit=gal
